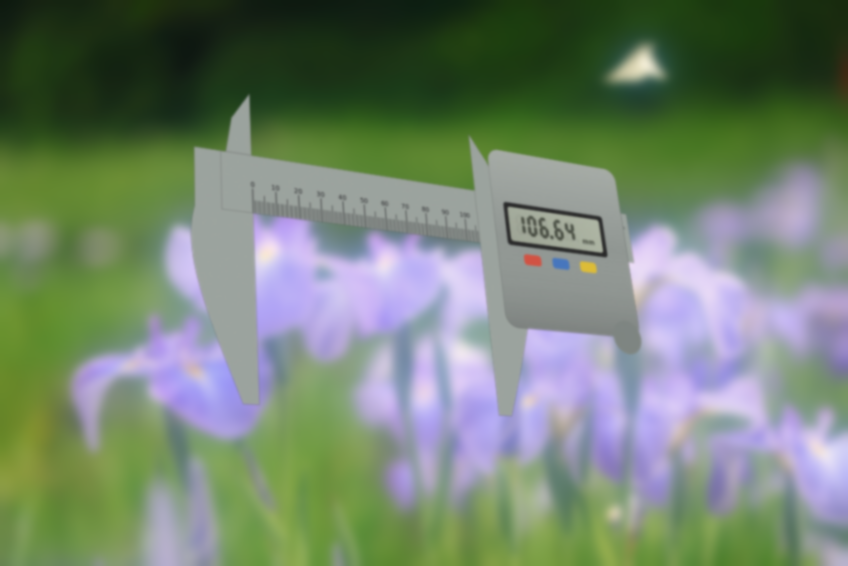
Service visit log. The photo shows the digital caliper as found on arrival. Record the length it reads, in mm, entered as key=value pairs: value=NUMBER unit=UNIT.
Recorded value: value=106.64 unit=mm
